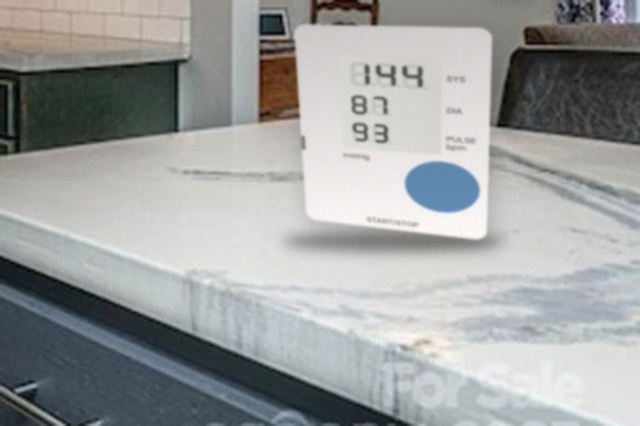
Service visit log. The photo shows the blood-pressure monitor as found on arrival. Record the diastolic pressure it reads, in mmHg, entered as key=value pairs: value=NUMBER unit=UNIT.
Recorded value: value=87 unit=mmHg
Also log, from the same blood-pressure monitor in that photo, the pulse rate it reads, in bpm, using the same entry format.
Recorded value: value=93 unit=bpm
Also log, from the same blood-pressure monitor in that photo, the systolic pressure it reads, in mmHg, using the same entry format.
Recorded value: value=144 unit=mmHg
